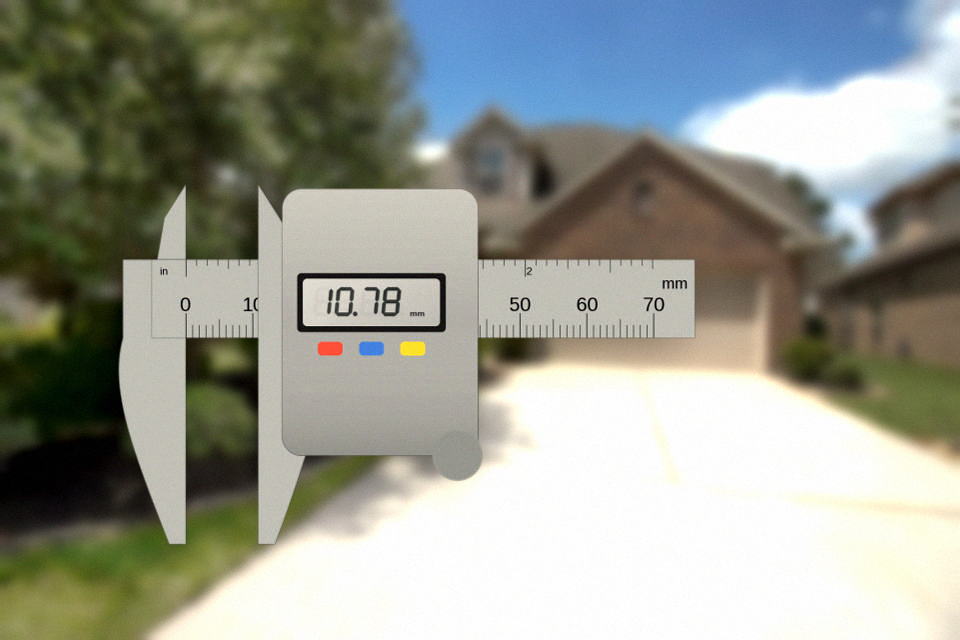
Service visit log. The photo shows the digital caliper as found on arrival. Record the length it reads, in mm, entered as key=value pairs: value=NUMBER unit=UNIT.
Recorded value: value=10.78 unit=mm
